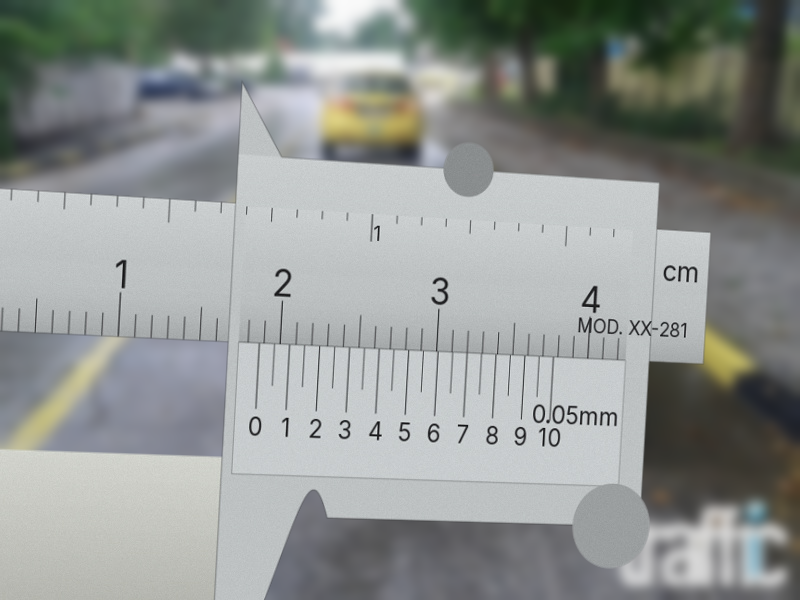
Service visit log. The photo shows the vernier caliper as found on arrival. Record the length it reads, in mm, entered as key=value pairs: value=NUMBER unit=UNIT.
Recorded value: value=18.7 unit=mm
